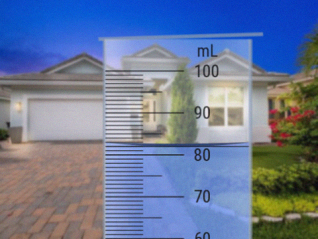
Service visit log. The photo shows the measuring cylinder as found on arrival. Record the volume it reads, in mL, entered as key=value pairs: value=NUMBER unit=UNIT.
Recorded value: value=82 unit=mL
